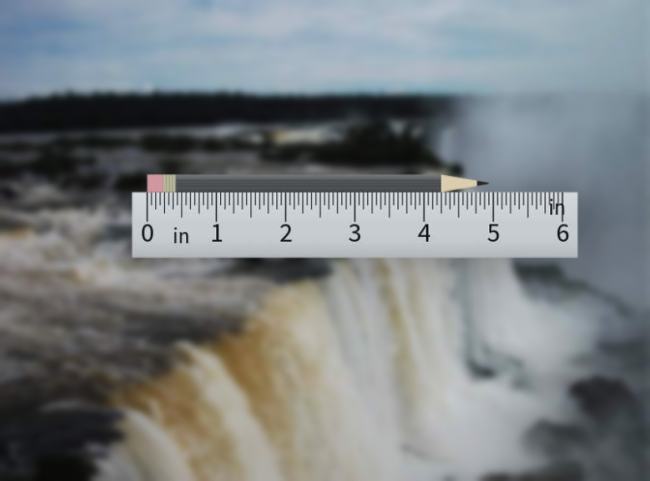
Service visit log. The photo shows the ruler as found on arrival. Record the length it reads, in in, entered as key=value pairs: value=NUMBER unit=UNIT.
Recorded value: value=4.9375 unit=in
